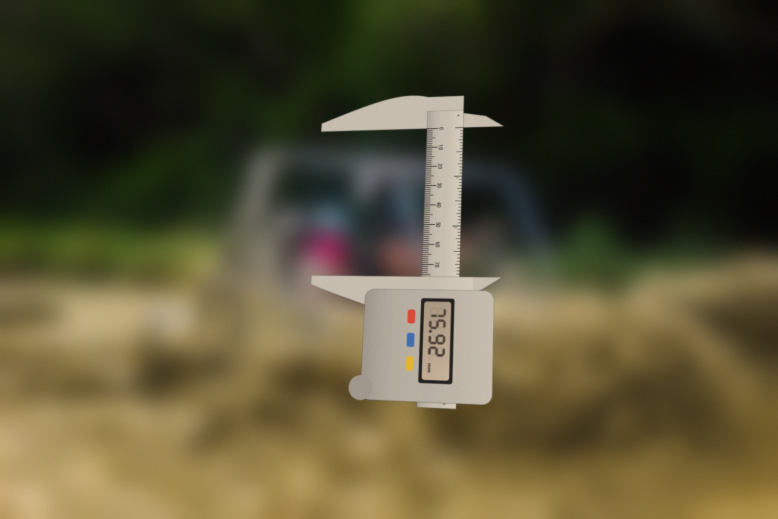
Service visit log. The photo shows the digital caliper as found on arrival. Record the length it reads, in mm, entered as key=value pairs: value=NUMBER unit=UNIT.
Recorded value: value=75.92 unit=mm
